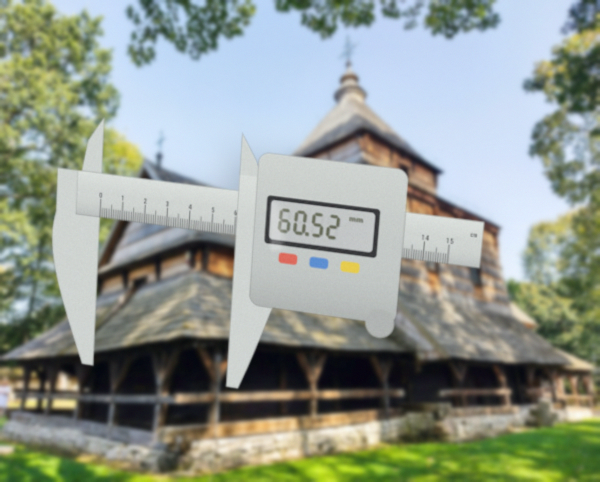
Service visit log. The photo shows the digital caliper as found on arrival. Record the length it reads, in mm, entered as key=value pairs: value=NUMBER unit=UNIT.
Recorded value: value=60.52 unit=mm
